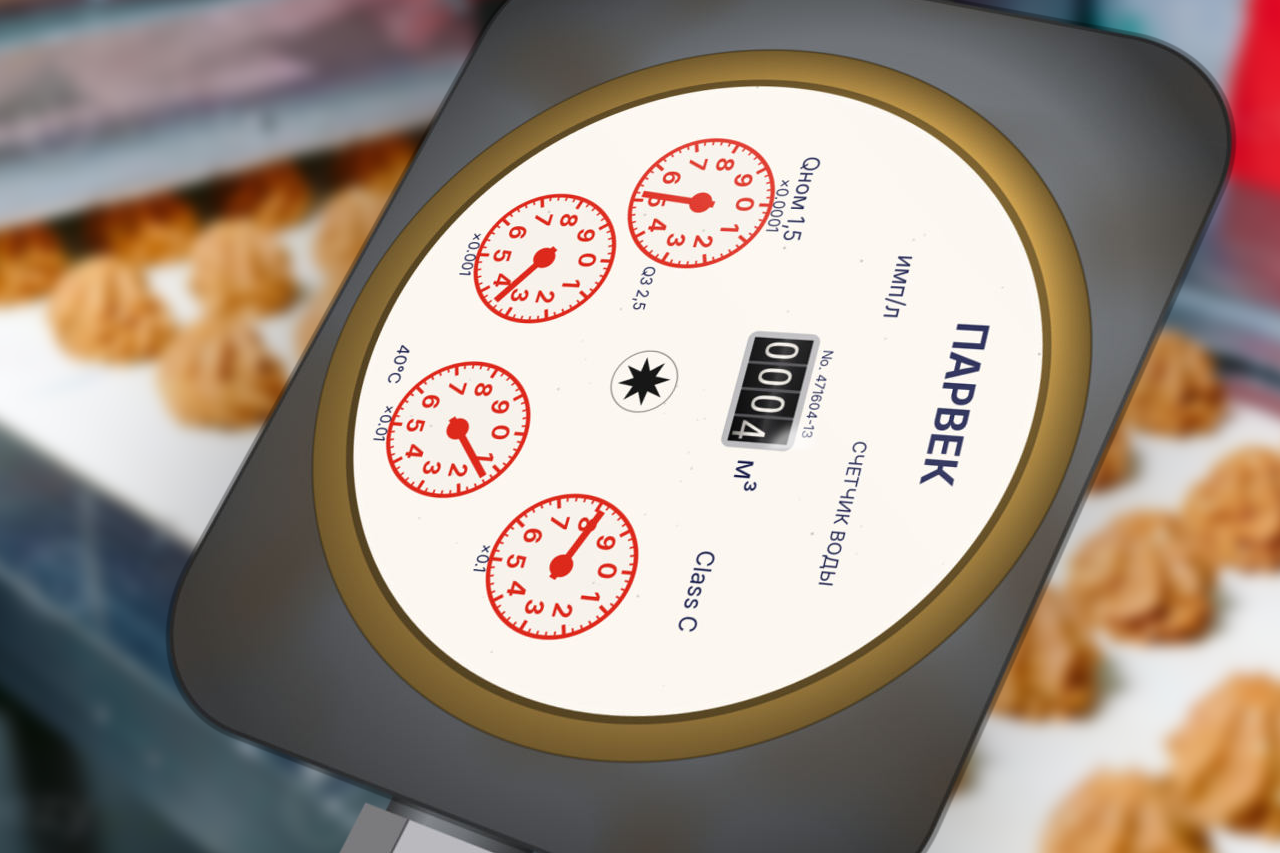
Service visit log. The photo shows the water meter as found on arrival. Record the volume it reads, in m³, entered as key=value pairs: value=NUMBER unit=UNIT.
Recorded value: value=3.8135 unit=m³
